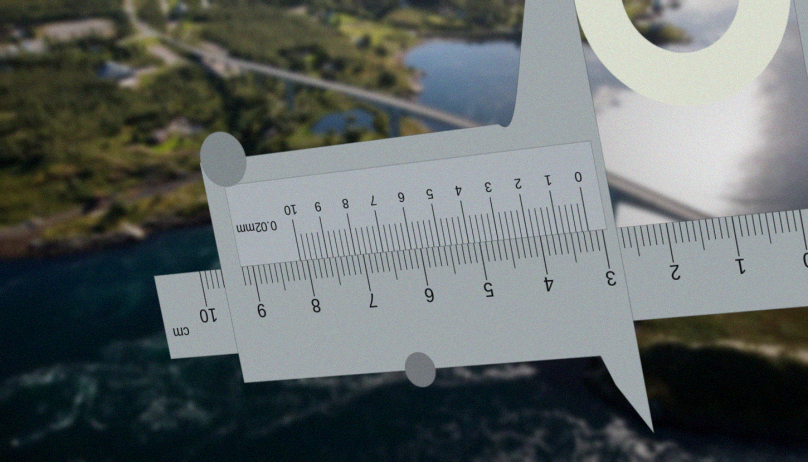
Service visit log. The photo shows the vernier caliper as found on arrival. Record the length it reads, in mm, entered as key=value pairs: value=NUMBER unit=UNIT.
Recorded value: value=32.2 unit=mm
